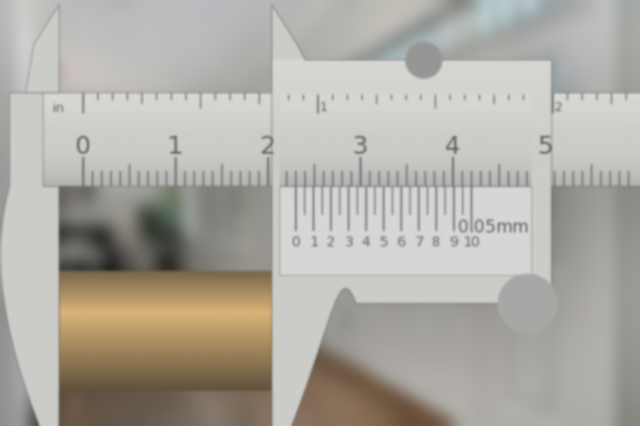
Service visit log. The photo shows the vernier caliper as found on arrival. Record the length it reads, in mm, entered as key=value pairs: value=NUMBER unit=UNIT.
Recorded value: value=23.0 unit=mm
